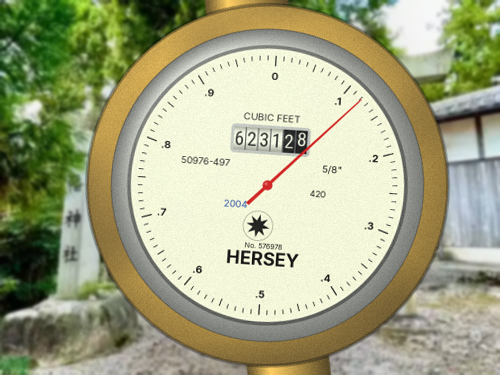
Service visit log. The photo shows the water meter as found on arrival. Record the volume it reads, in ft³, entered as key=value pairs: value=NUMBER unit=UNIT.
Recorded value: value=623128.12 unit=ft³
